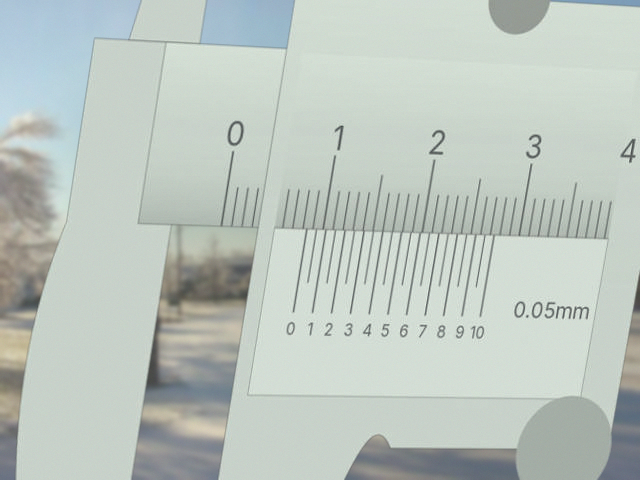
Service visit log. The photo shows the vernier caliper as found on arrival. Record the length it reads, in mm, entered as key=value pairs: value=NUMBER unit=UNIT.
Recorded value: value=8.4 unit=mm
